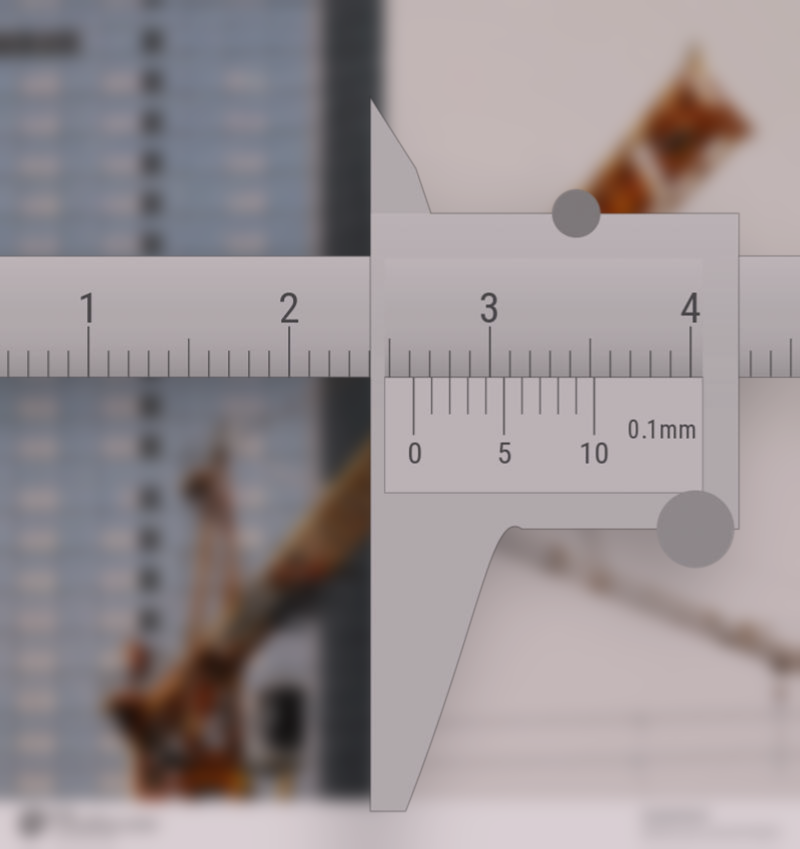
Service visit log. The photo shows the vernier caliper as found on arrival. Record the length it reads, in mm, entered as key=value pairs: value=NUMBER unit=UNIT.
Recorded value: value=26.2 unit=mm
